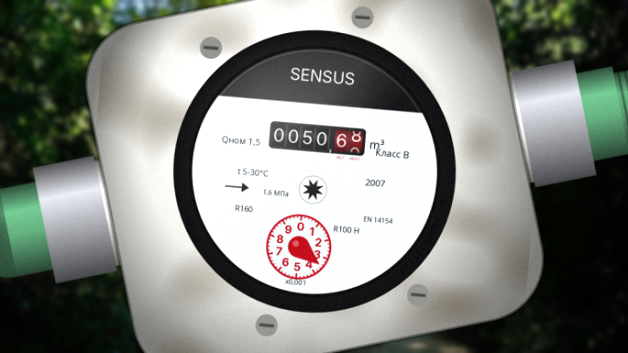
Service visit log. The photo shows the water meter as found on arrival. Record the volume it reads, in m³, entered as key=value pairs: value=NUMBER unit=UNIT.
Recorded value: value=50.683 unit=m³
